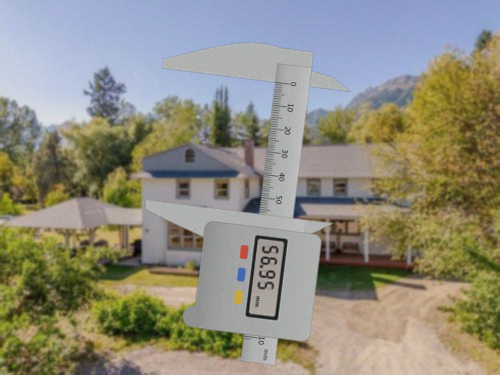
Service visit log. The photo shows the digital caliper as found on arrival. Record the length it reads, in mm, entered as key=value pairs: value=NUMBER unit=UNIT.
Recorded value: value=56.95 unit=mm
